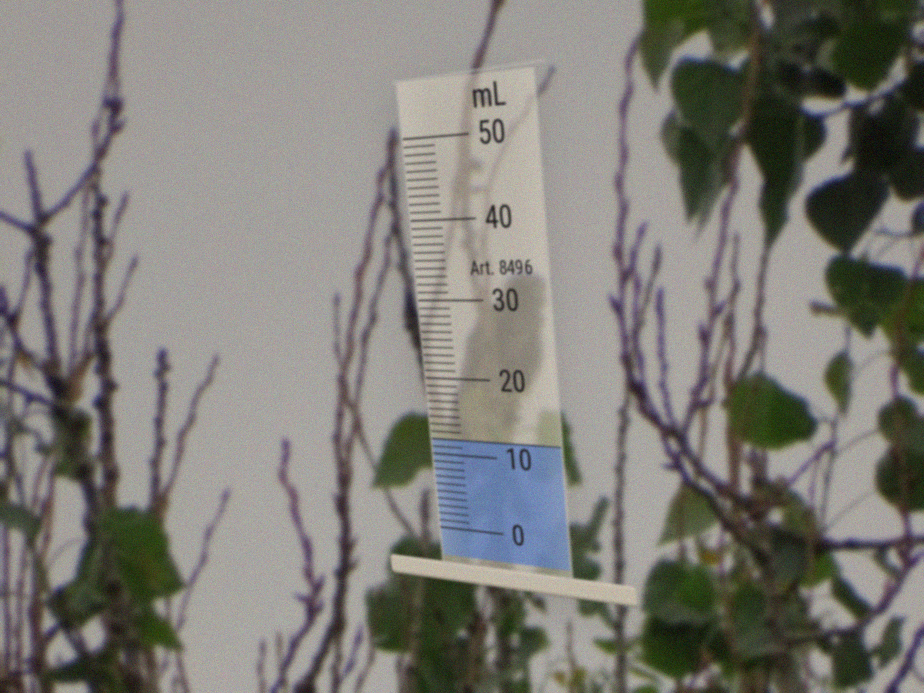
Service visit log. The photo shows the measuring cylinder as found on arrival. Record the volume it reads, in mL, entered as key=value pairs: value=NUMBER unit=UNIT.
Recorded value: value=12 unit=mL
